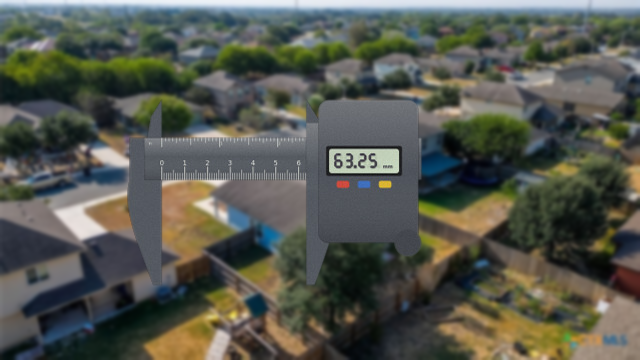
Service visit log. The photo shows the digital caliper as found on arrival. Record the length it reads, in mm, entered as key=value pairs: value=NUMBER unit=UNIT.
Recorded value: value=63.25 unit=mm
